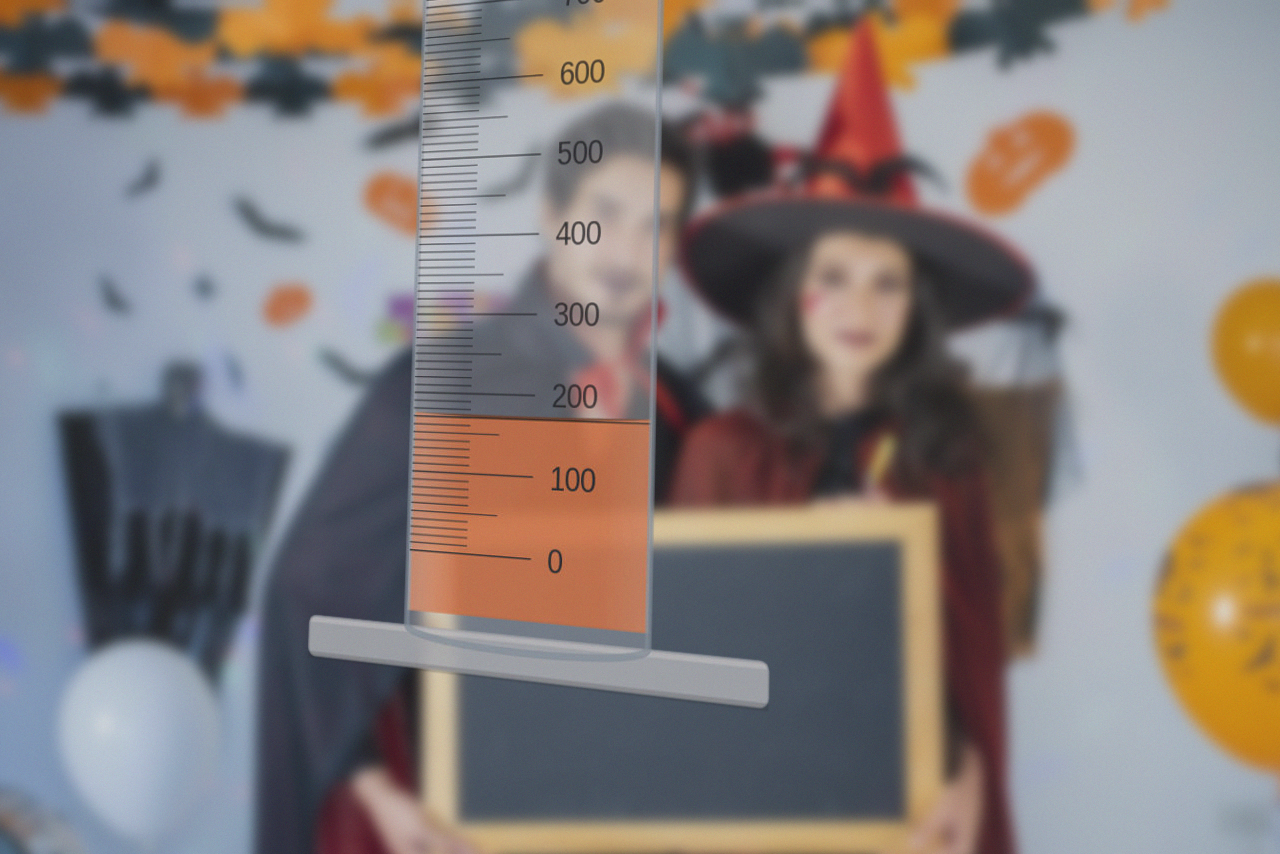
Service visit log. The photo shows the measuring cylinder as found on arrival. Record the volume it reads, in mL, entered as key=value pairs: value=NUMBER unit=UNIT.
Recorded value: value=170 unit=mL
